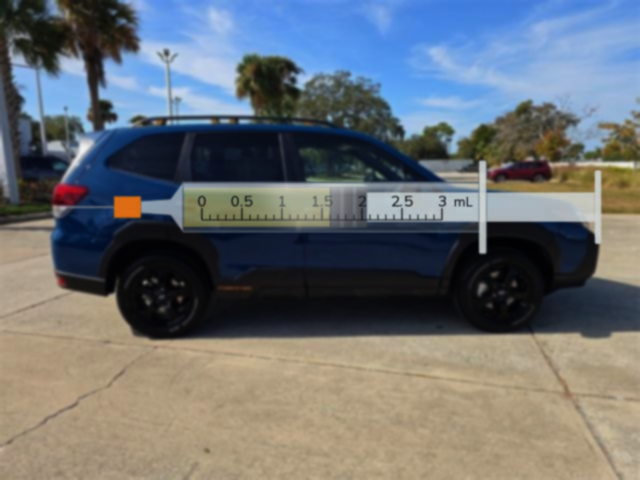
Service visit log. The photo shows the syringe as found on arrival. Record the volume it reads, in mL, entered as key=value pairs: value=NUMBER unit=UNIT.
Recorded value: value=1.6 unit=mL
